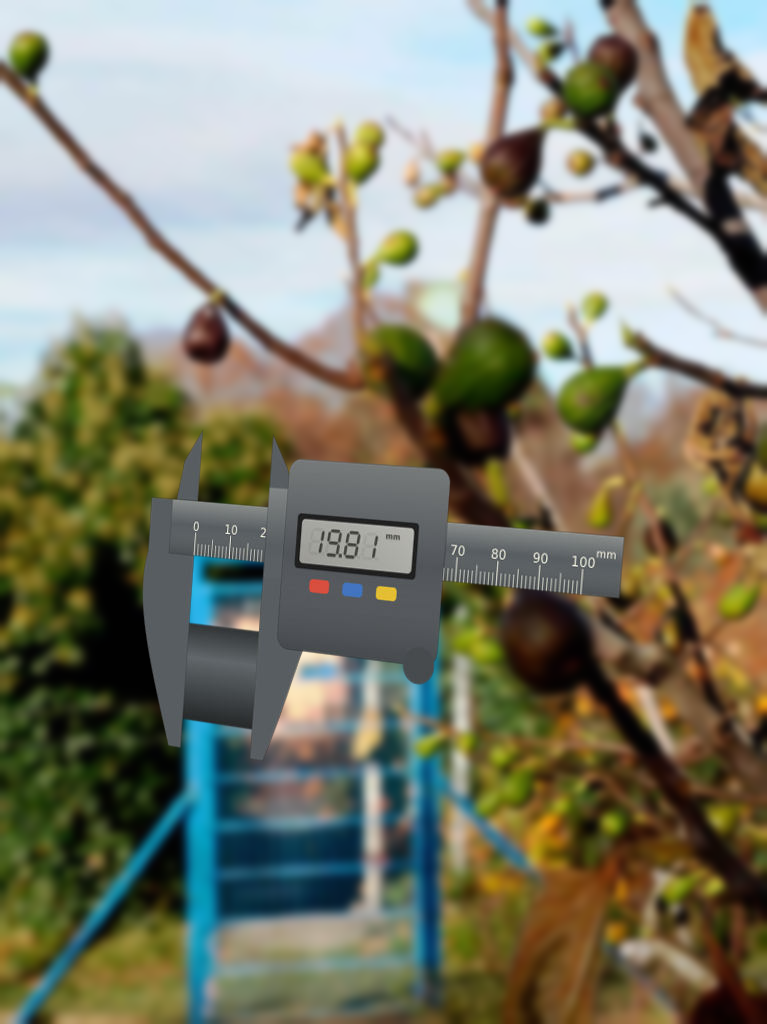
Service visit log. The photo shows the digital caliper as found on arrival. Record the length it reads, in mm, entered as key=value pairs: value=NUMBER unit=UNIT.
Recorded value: value=19.81 unit=mm
